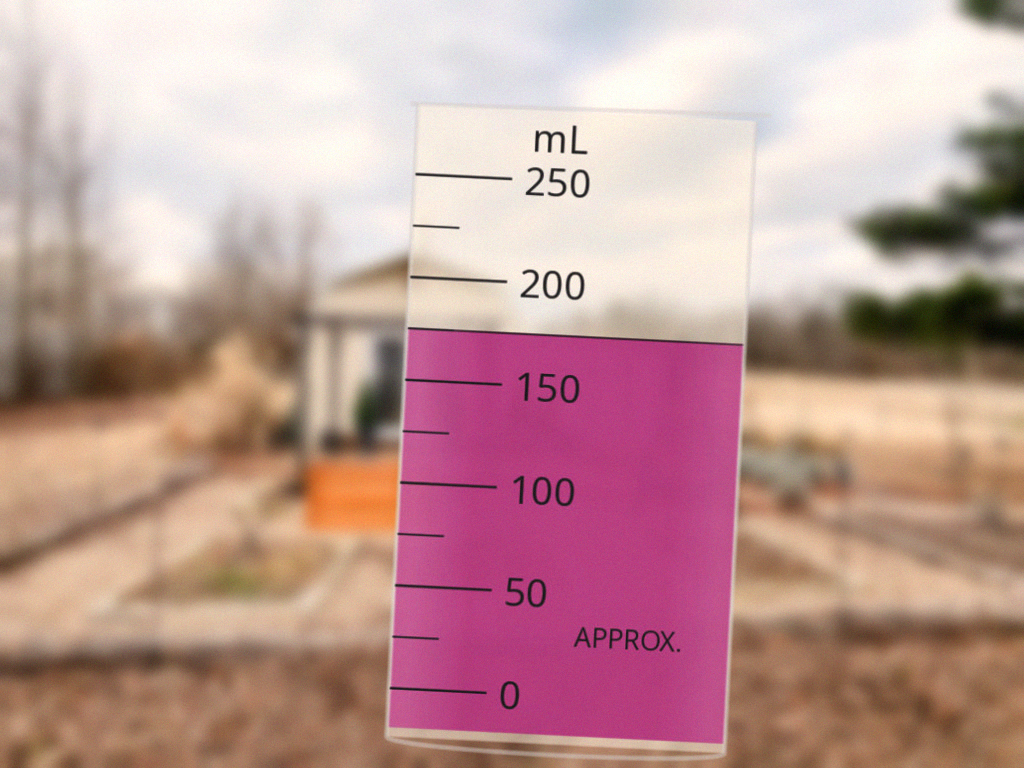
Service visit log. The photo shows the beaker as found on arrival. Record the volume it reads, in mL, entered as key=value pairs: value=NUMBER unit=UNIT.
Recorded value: value=175 unit=mL
